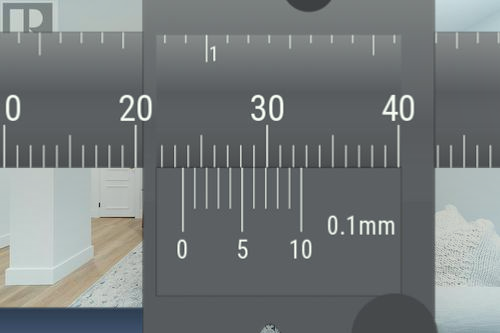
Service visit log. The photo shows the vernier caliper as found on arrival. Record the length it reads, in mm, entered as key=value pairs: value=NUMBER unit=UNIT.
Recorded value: value=23.6 unit=mm
